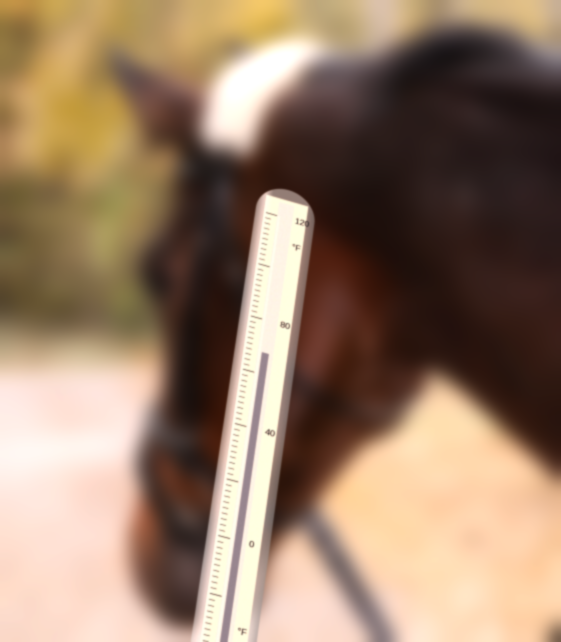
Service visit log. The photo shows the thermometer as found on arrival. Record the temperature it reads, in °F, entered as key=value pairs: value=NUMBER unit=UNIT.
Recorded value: value=68 unit=°F
